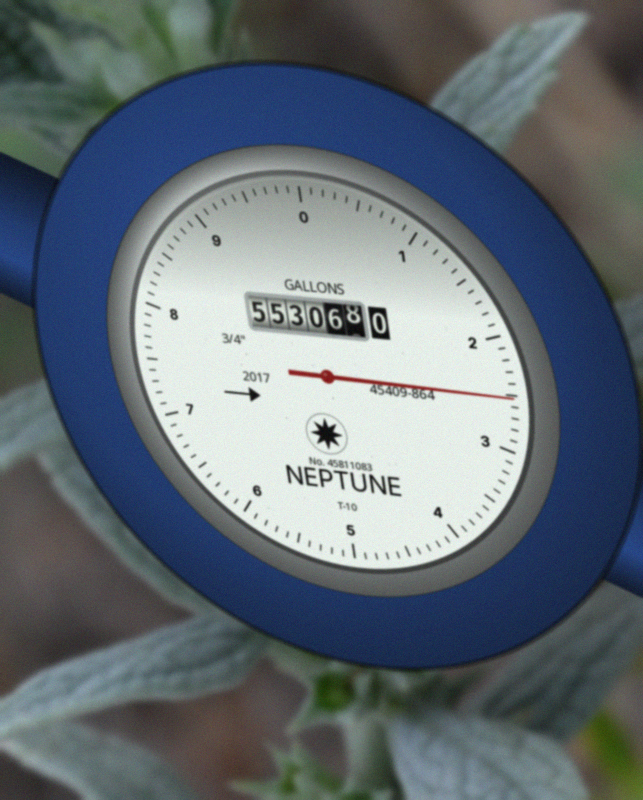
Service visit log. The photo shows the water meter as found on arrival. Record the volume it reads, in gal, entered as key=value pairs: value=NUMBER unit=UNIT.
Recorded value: value=5530682.5 unit=gal
